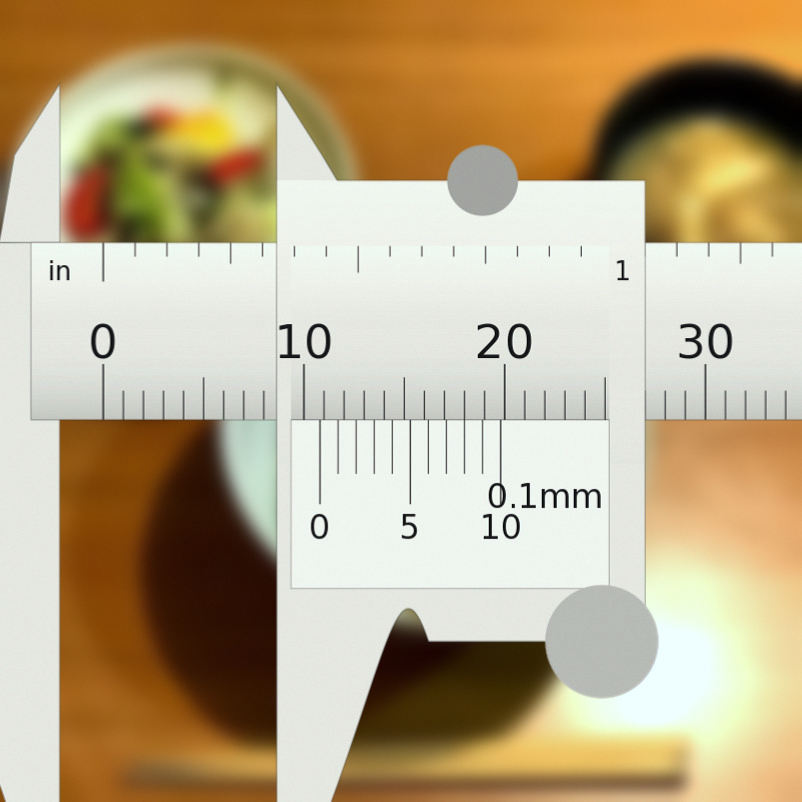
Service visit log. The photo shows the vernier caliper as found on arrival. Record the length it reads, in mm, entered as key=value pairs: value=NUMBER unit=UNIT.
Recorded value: value=10.8 unit=mm
